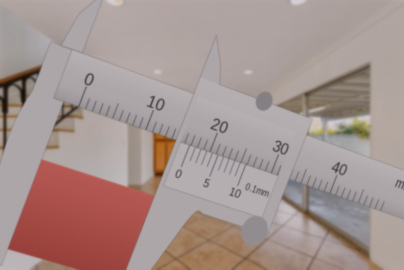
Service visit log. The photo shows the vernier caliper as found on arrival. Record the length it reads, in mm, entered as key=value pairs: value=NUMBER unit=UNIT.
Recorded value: value=16.8 unit=mm
